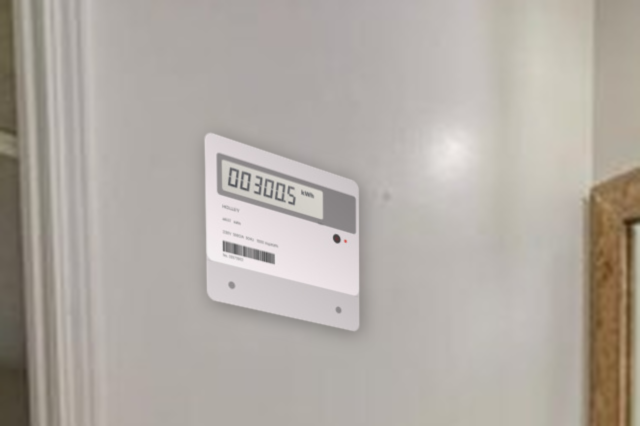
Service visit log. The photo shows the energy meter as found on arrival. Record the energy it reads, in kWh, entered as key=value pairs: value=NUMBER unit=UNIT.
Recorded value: value=300.5 unit=kWh
